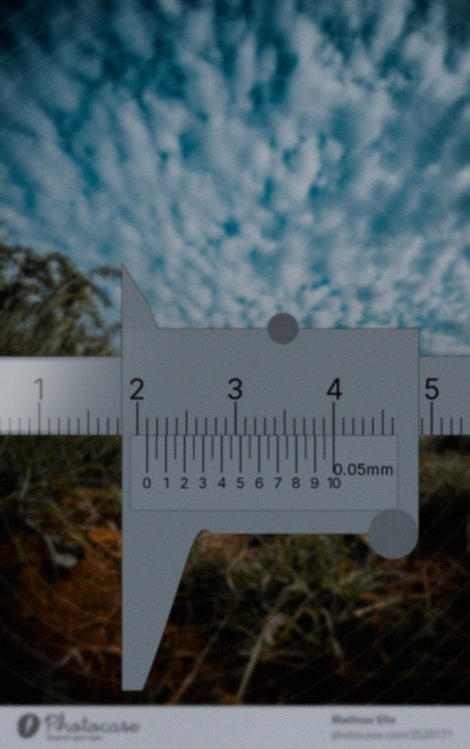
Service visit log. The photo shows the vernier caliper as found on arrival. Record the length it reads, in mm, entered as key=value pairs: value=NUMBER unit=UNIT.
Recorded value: value=21.0 unit=mm
